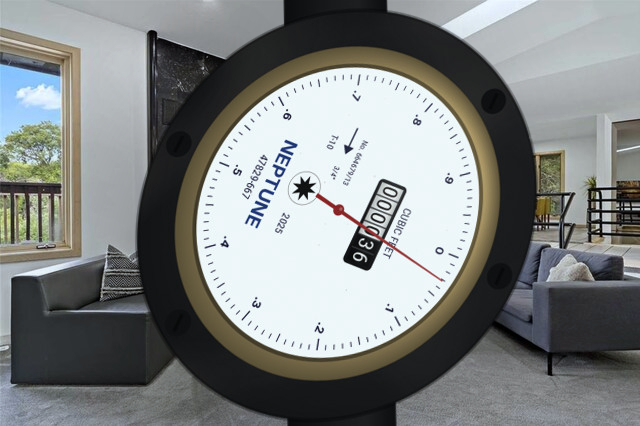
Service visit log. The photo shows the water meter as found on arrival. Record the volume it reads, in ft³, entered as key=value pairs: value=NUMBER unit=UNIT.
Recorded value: value=36.03 unit=ft³
